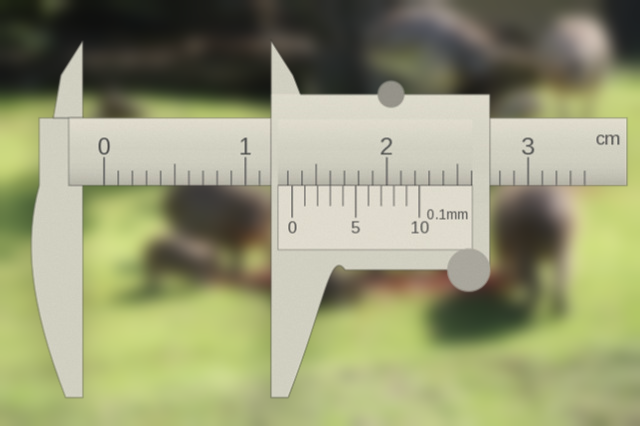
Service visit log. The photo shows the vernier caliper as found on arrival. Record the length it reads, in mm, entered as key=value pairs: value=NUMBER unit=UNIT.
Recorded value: value=13.3 unit=mm
